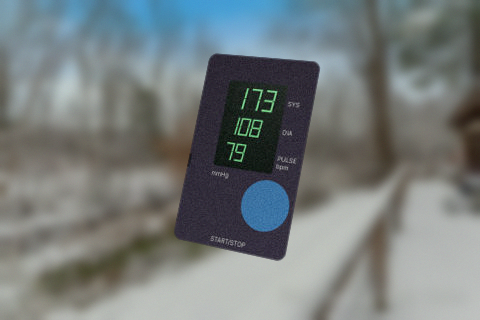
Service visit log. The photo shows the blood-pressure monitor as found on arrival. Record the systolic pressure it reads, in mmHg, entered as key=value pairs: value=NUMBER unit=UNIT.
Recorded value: value=173 unit=mmHg
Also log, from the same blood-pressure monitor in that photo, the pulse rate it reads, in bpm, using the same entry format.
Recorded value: value=79 unit=bpm
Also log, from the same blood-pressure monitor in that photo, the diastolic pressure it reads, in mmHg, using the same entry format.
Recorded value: value=108 unit=mmHg
